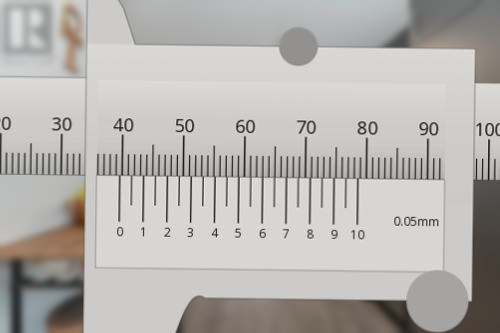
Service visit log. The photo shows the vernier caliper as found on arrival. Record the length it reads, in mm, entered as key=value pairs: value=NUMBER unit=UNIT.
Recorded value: value=39.6 unit=mm
